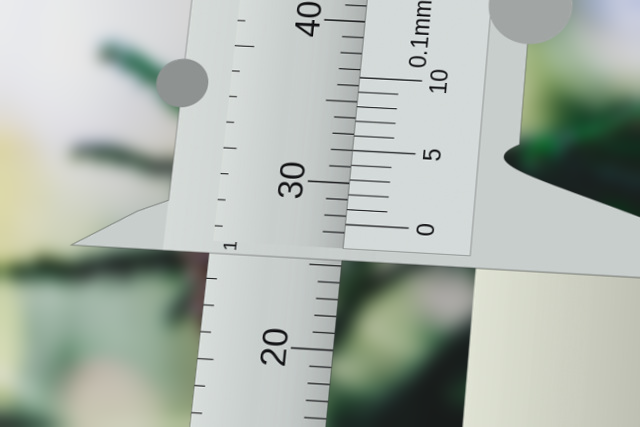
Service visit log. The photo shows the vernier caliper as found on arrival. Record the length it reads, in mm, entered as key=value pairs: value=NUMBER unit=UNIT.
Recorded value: value=27.5 unit=mm
